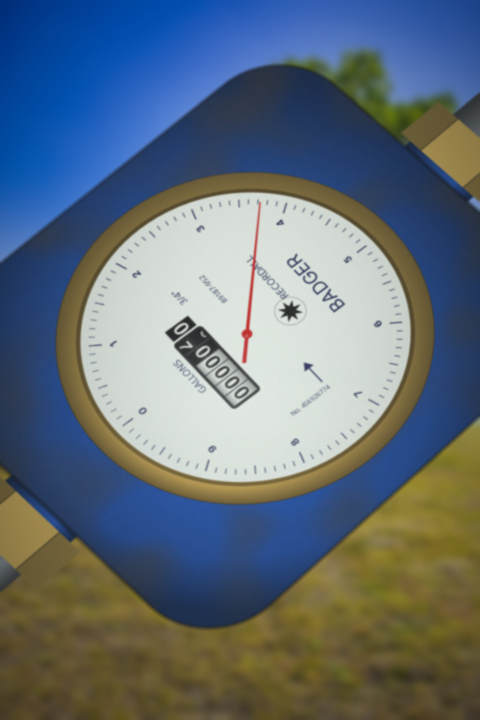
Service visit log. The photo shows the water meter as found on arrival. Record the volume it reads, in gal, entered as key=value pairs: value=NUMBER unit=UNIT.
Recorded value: value=23.7 unit=gal
